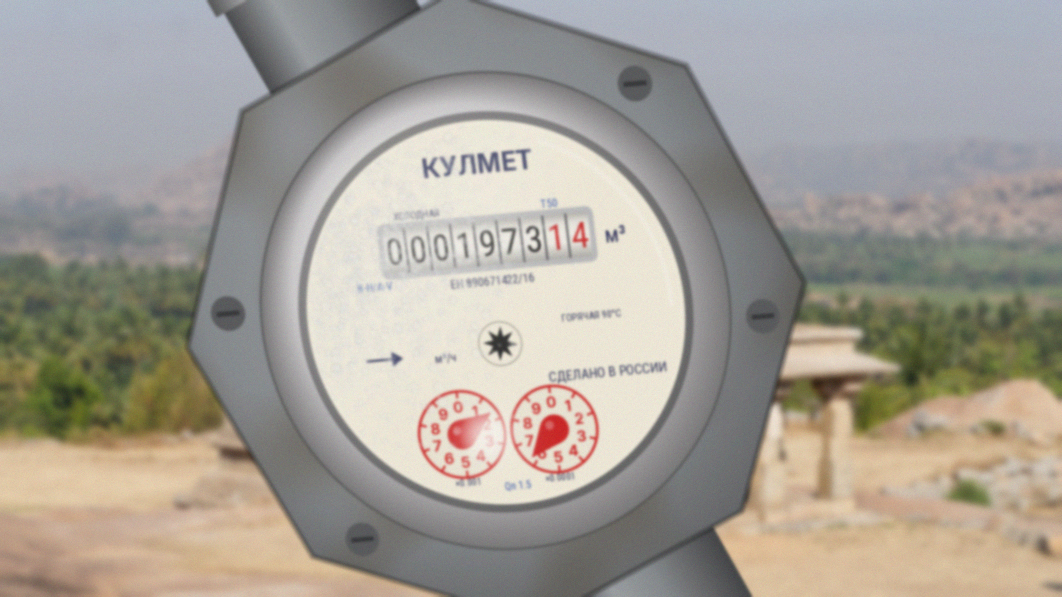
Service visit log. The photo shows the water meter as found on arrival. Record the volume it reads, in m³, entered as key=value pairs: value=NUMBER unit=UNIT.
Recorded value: value=1973.1416 unit=m³
